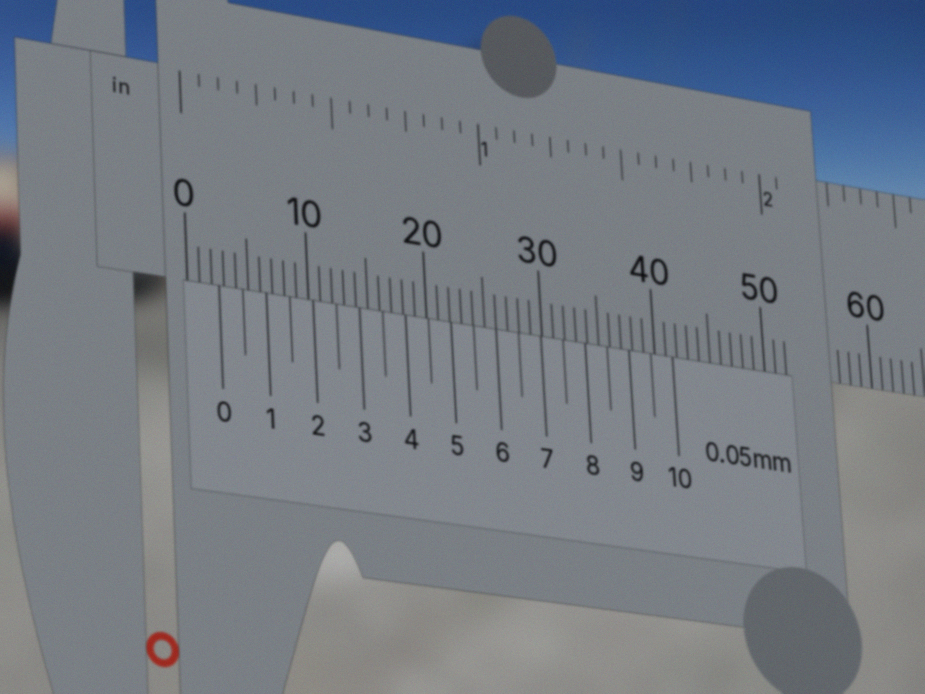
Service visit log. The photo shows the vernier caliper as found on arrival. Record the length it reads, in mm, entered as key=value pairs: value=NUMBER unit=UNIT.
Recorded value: value=2.6 unit=mm
